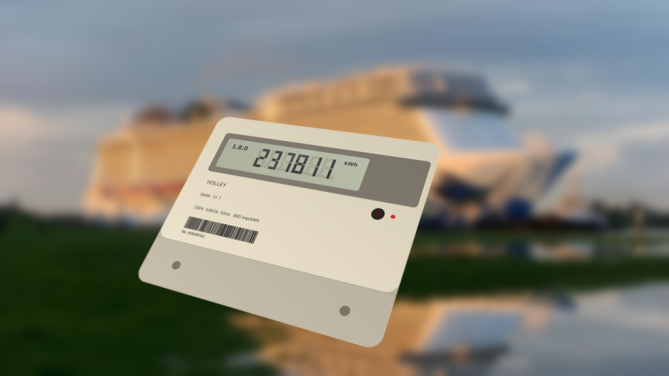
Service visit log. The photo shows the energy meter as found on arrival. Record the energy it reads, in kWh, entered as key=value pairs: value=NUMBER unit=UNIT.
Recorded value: value=237811 unit=kWh
